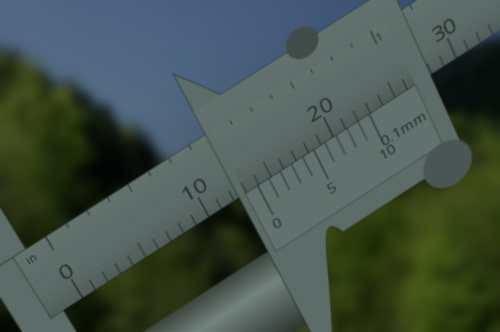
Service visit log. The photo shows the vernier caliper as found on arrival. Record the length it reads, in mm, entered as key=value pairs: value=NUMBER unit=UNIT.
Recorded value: value=13.9 unit=mm
